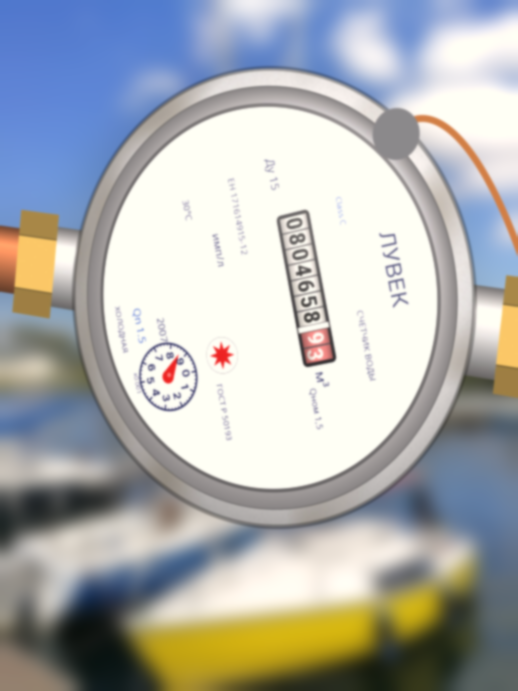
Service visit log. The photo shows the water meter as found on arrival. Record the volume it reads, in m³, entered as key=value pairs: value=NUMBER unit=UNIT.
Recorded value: value=804658.928 unit=m³
